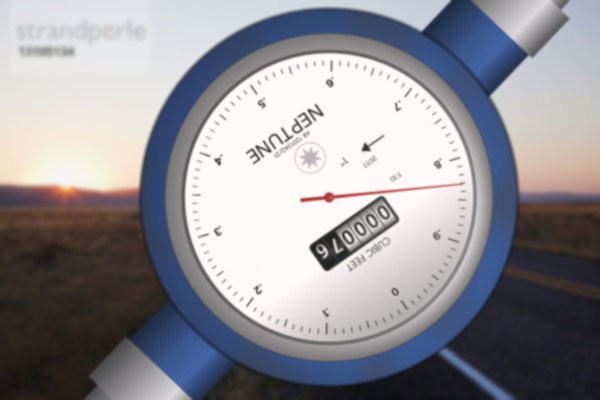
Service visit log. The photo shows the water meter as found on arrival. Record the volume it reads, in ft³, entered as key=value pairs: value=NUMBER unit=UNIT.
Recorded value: value=75.83 unit=ft³
